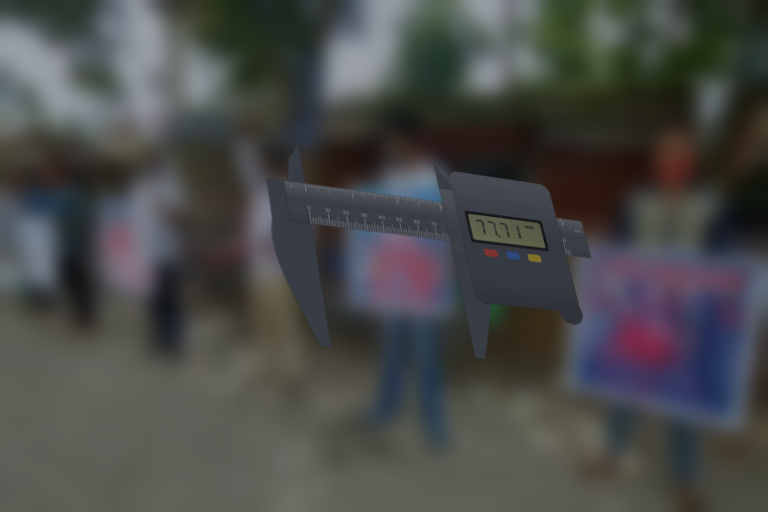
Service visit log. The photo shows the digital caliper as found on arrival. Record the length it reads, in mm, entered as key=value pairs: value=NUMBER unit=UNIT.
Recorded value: value=77.71 unit=mm
